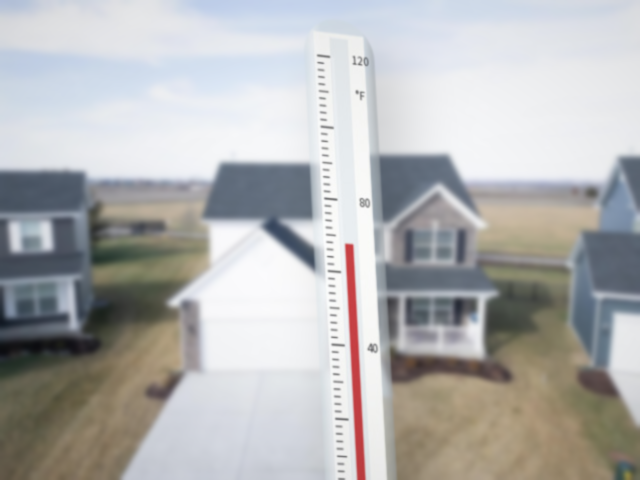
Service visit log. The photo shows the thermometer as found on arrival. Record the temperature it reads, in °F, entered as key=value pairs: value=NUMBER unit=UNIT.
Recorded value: value=68 unit=°F
